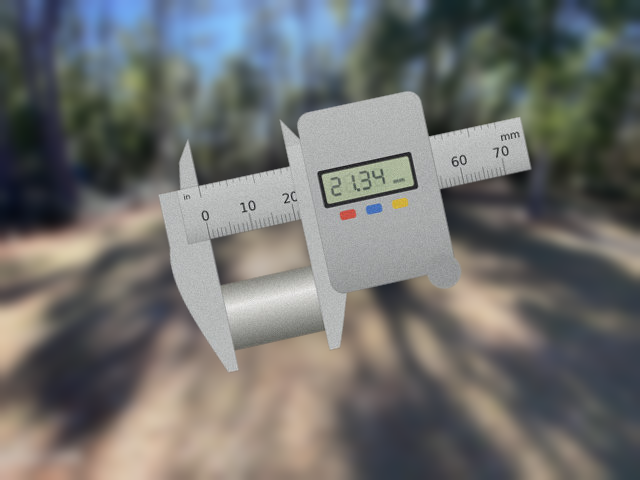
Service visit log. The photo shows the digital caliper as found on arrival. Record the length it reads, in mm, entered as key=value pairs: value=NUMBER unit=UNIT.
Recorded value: value=21.34 unit=mm
